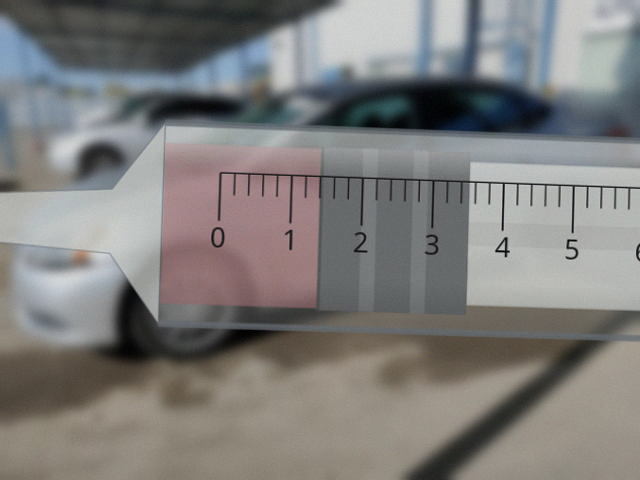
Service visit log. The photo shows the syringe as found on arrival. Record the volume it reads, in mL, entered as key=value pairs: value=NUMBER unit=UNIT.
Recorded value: value=1.4 unit=mL
